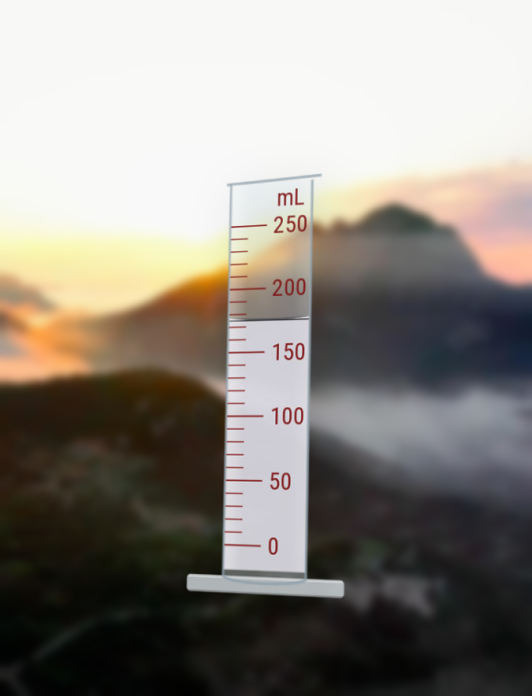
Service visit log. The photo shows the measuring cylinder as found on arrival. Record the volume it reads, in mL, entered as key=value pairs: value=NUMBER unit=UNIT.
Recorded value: value=175 unit=mL
